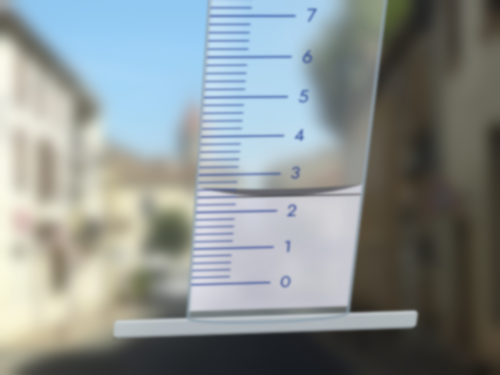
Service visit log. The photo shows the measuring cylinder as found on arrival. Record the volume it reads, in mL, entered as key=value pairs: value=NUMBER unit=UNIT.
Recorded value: value=2.4 unit=mL
